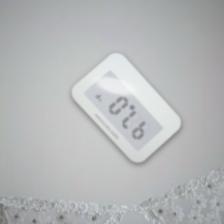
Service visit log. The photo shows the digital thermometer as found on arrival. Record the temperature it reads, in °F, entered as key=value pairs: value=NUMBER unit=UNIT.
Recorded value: value=97.0 unit=°F
